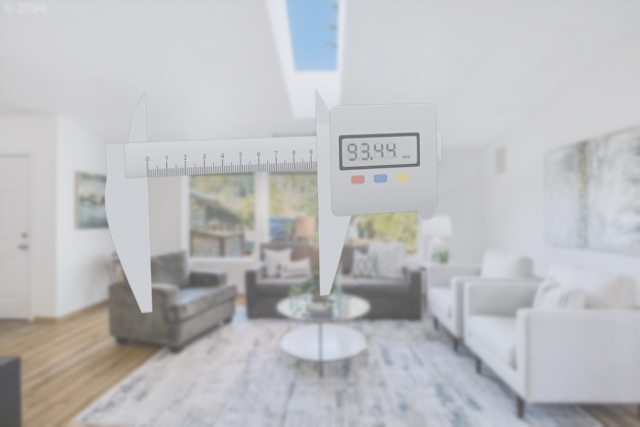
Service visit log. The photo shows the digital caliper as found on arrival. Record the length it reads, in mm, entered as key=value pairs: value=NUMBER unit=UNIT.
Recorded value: value=93.44 unit=mm
